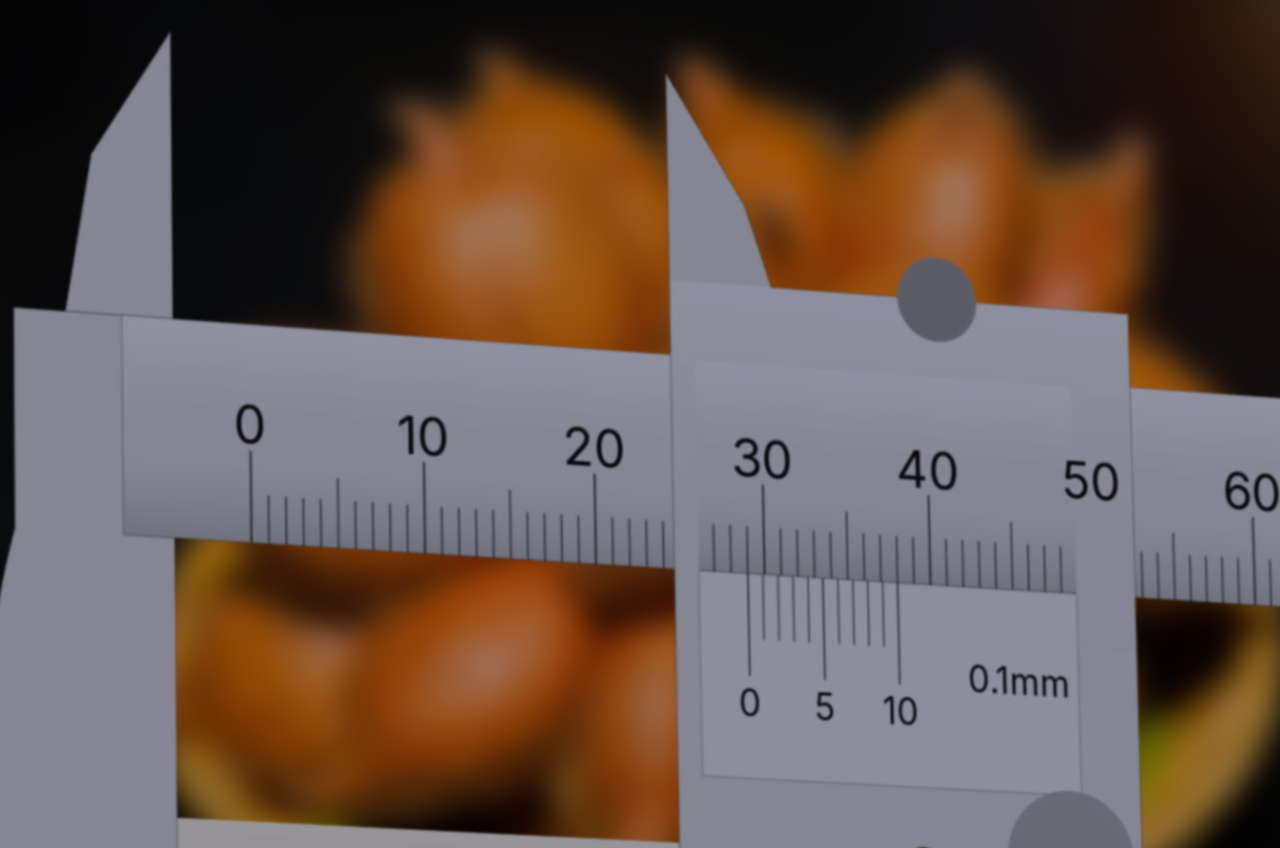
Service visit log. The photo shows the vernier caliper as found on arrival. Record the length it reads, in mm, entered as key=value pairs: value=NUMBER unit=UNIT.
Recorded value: value=29.0 unit=mm
